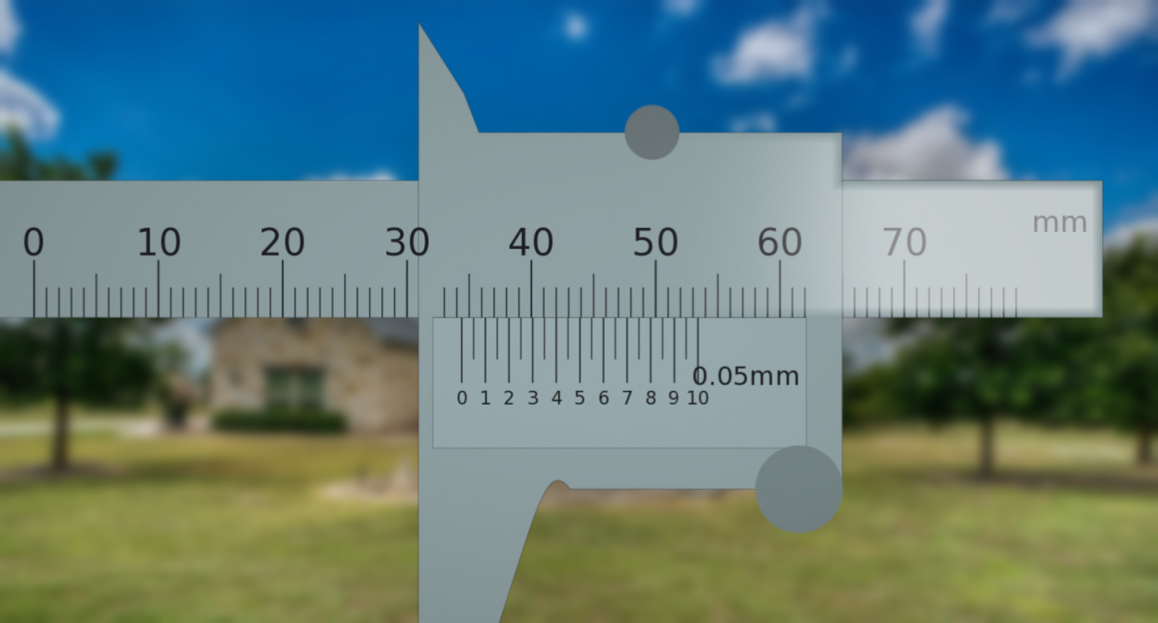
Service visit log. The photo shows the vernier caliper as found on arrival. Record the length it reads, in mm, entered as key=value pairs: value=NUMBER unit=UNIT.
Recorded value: value=34.4 unit=mm
